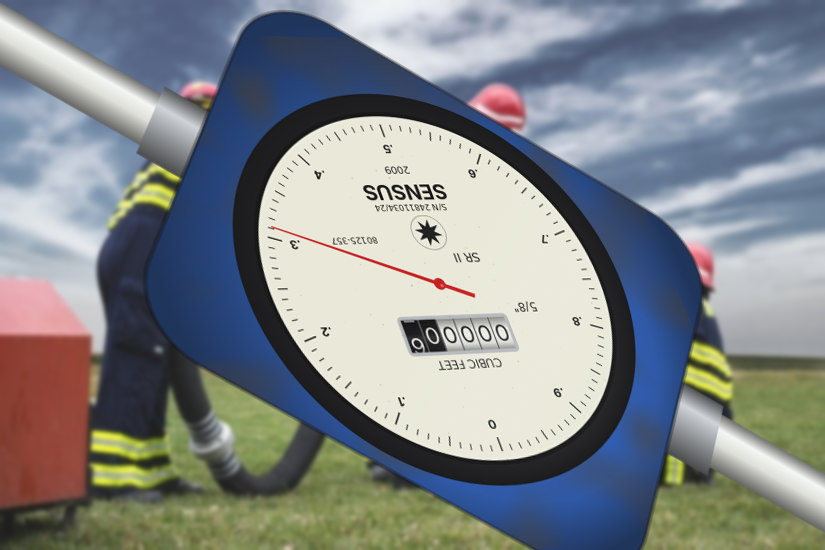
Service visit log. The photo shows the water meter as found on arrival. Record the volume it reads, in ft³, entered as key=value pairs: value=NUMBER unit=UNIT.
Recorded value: value=6.31 unit=ft³
